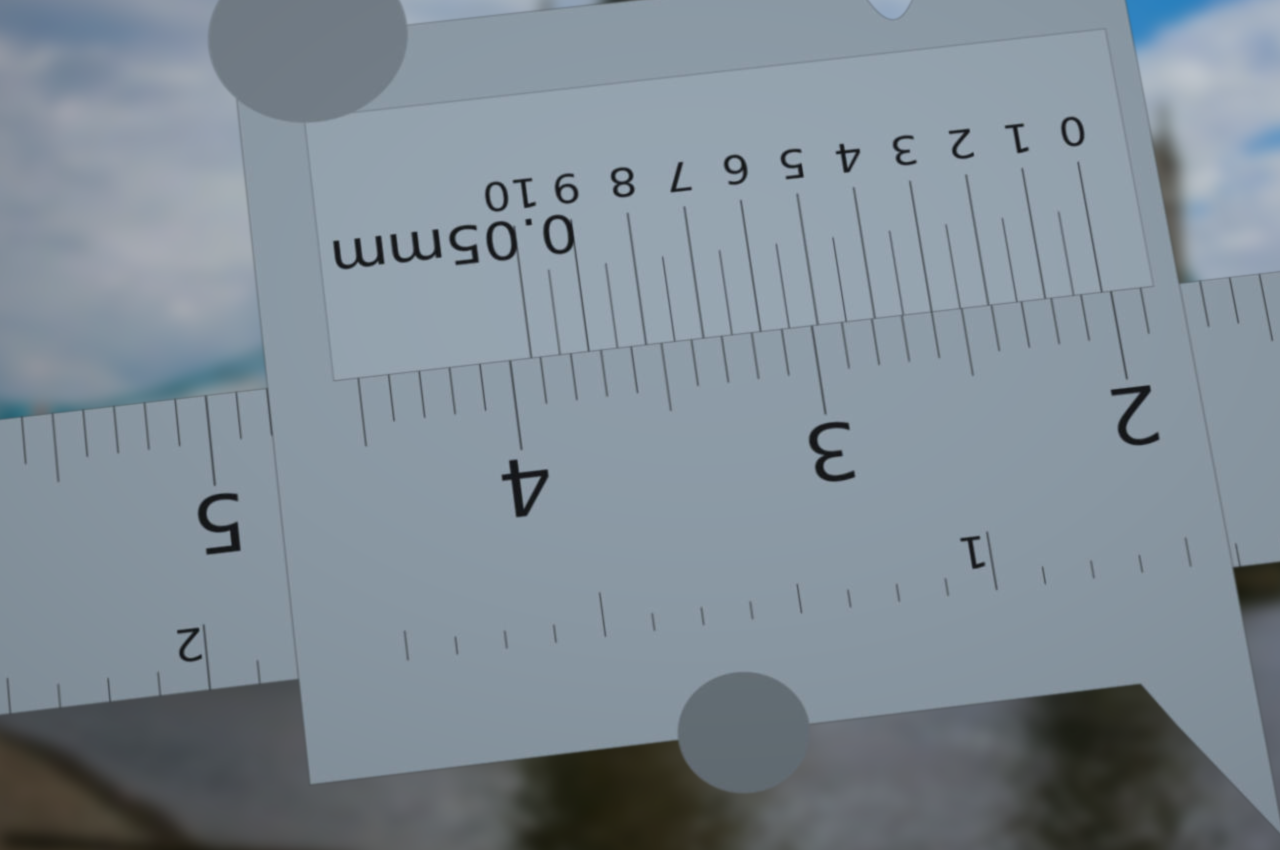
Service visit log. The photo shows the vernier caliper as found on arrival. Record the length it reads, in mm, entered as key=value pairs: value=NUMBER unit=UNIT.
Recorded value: value=20.30 unit=mm
